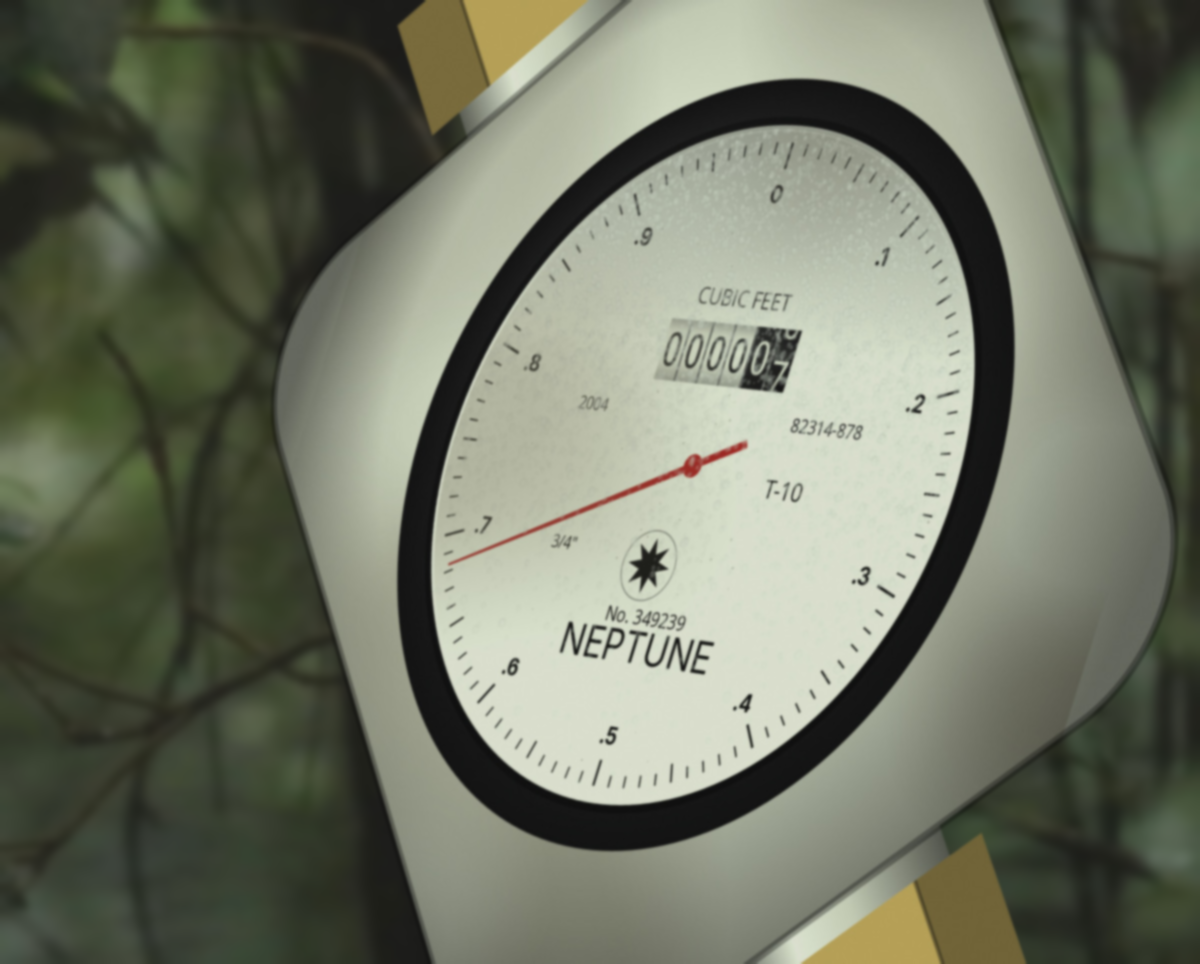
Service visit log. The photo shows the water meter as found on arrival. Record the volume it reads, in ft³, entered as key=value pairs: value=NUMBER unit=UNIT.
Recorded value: value=6.68 unit=ft³
